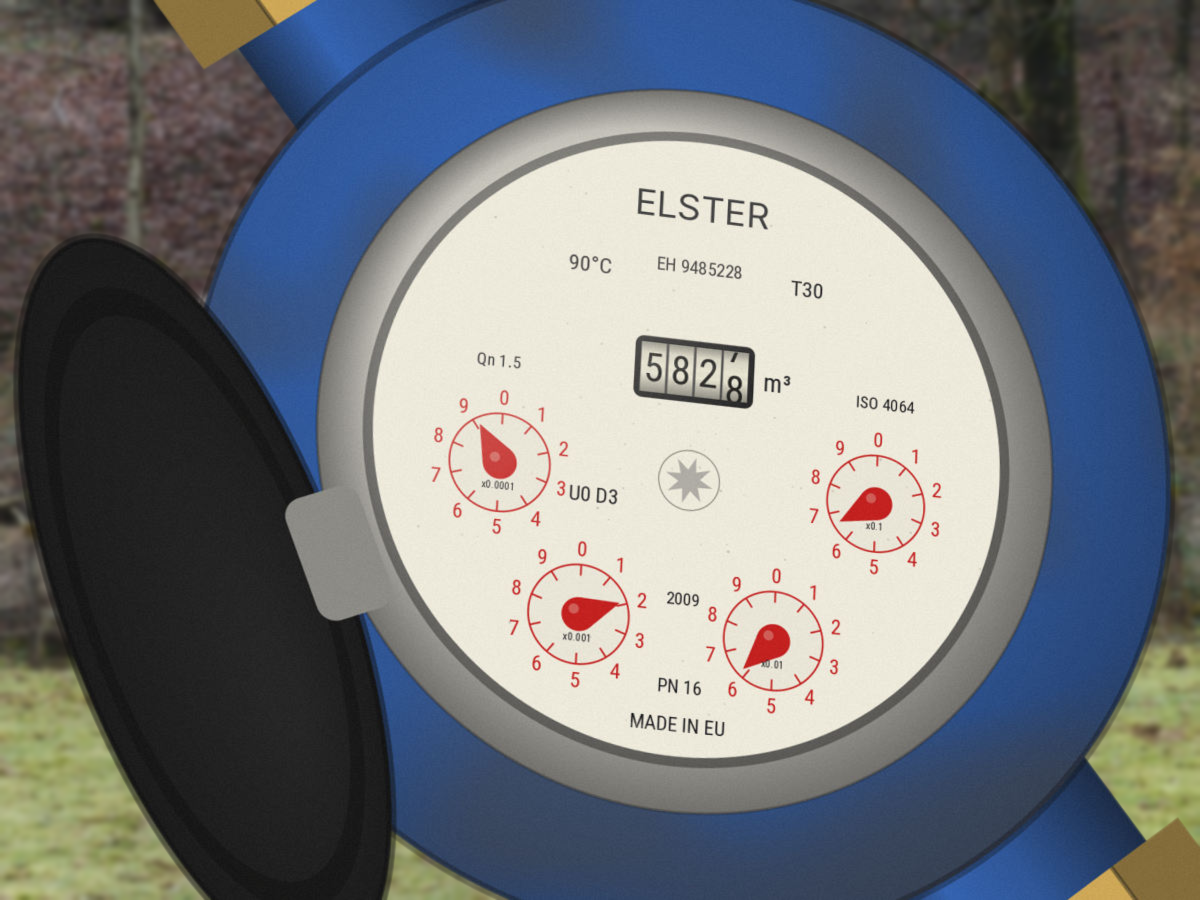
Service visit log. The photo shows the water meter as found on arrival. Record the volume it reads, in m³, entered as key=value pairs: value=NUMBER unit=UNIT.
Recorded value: value=5827.6619 unit=m³
